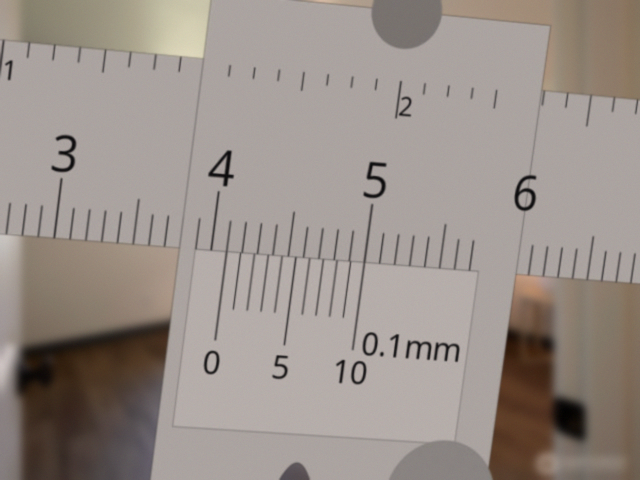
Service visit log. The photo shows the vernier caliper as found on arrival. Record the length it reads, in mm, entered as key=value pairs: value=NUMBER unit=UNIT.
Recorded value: value=41.0 unit=mm
